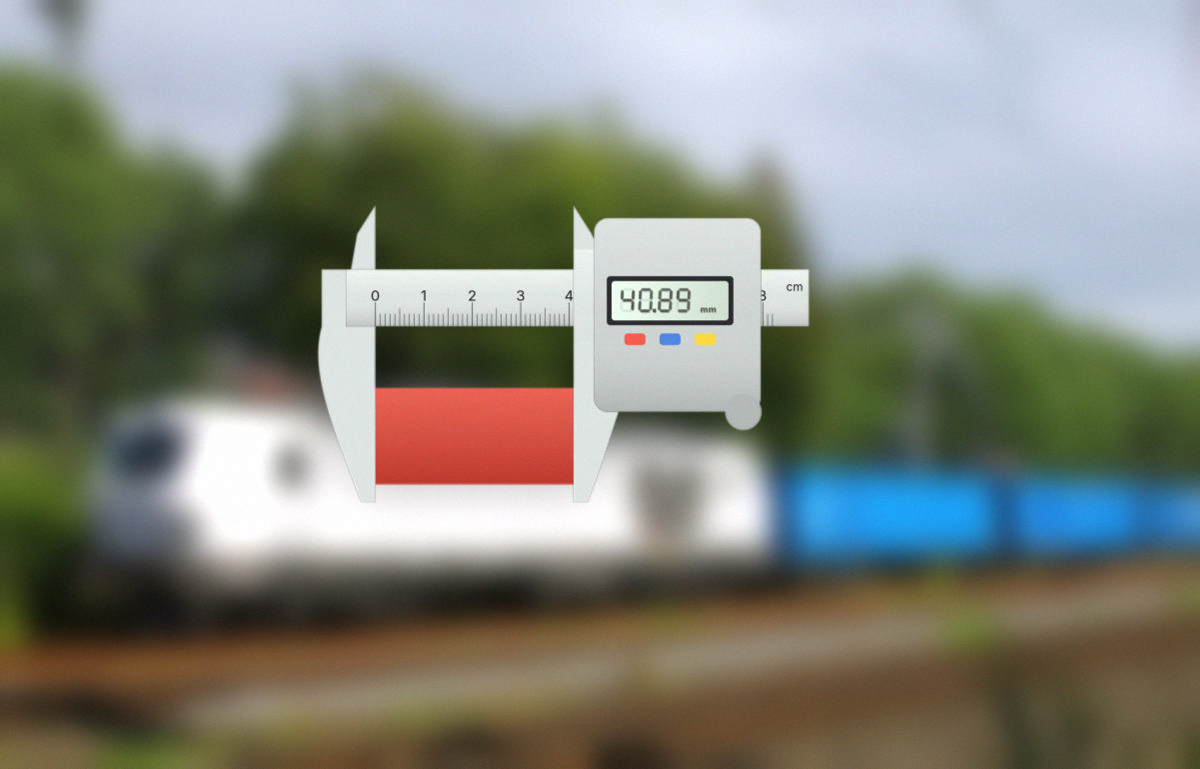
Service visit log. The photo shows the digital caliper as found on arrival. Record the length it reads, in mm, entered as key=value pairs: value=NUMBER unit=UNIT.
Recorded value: value=40.89 unit=mm
